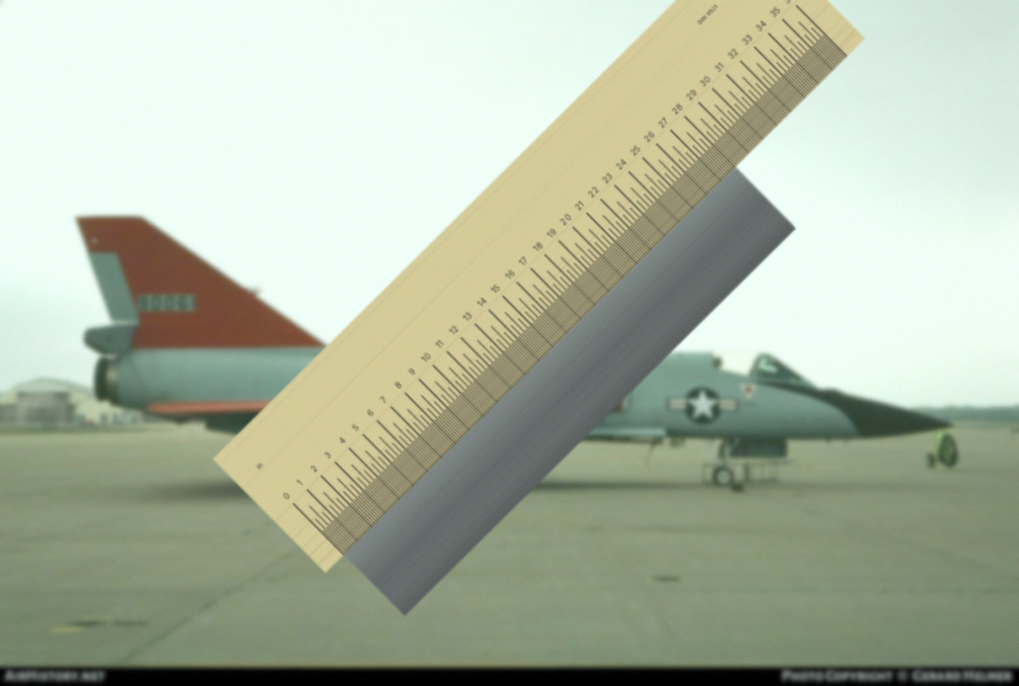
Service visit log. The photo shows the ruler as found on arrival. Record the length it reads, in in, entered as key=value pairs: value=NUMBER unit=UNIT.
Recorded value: value=28 unit=in
